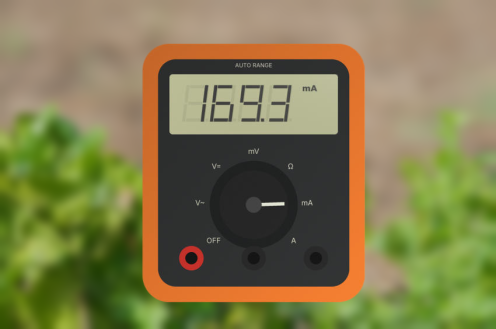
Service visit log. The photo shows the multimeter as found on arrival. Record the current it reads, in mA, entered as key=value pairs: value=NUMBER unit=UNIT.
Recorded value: value=169.3 unit=mA
